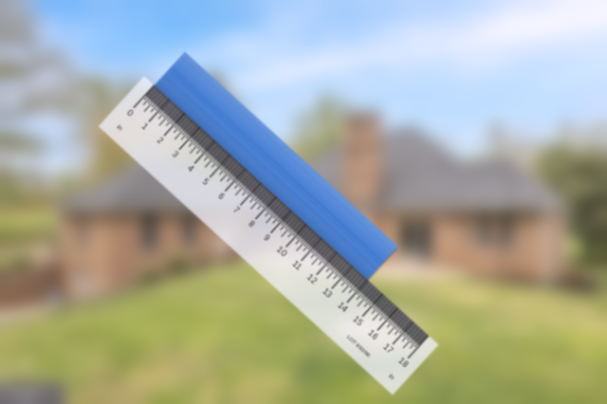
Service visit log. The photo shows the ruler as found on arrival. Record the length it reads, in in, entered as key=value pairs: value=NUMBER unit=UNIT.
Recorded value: value=14 unit=in
